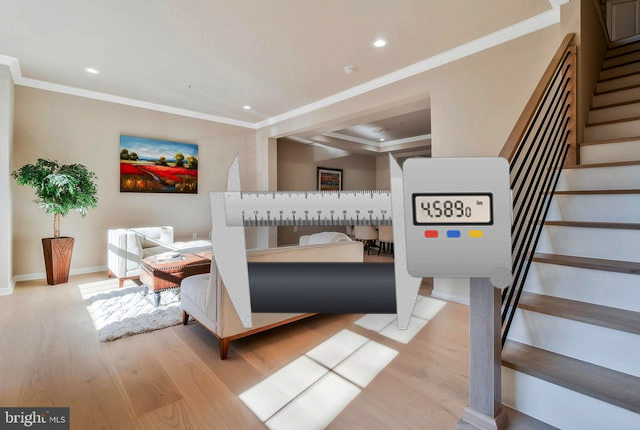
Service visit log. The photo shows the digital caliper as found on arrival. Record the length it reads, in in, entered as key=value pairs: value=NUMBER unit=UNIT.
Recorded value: value=4.5890 unit=in
